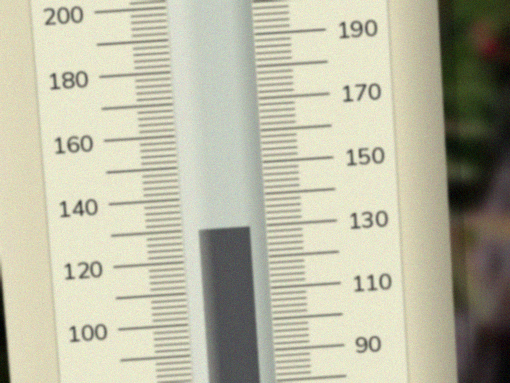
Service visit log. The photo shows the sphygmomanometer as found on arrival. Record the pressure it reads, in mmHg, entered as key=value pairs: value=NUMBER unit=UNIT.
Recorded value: value=130 unit=mmHg
